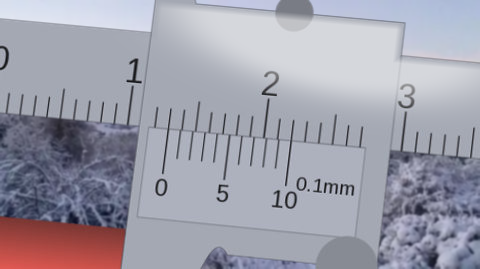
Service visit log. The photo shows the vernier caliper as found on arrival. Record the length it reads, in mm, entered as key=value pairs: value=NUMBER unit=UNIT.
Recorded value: value=13.0 unit=mm
